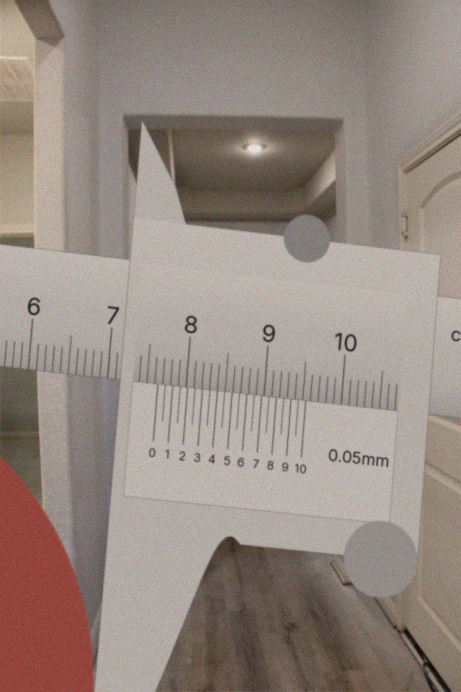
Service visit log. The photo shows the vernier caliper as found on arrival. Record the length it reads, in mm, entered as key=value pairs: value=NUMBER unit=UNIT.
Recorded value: value=76.4 unit=mm
